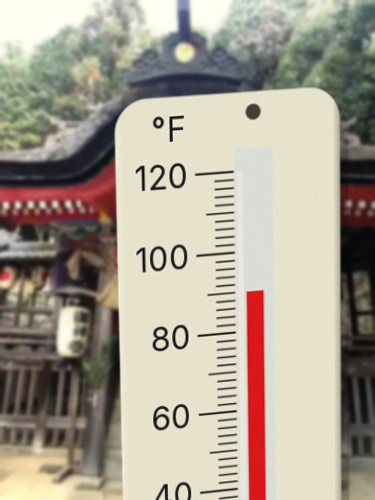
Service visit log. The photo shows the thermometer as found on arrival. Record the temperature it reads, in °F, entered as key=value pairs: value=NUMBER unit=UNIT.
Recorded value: value=90 unit=°F
